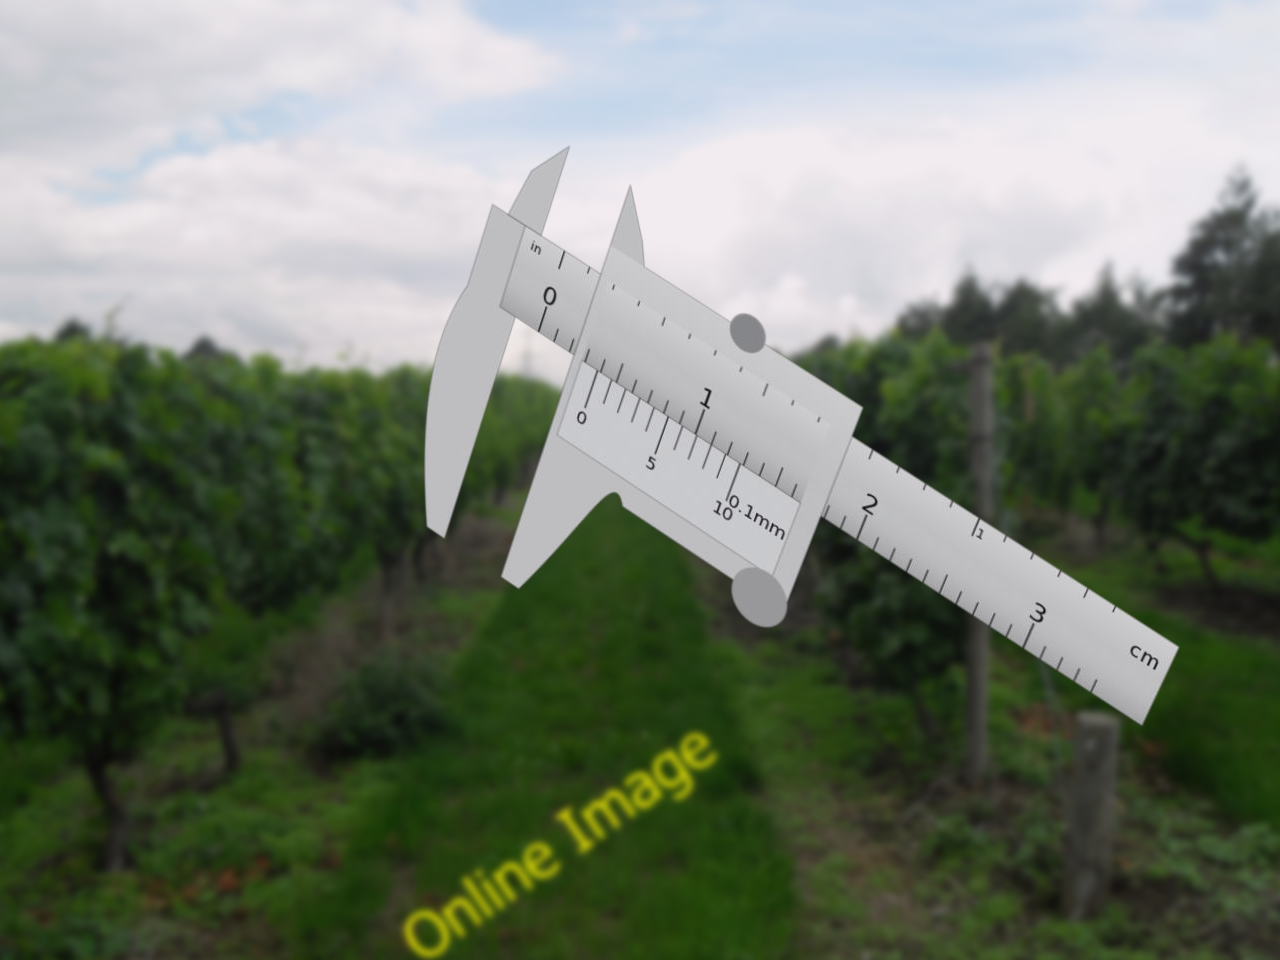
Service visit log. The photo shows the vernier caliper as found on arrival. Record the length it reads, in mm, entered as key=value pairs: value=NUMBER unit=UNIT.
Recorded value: value=3.8 unit=mm
